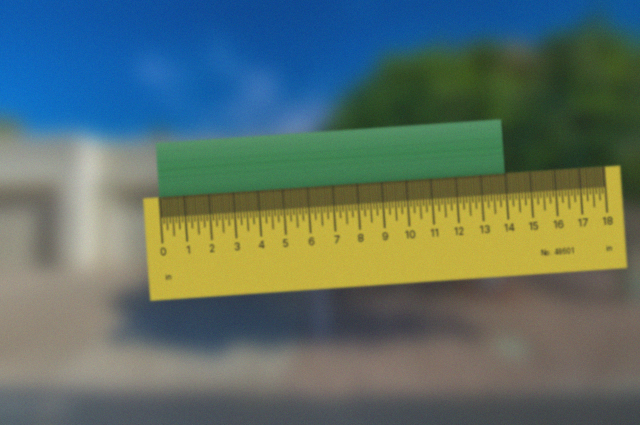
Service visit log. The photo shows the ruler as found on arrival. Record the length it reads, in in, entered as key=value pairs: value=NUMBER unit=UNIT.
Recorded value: value=14 unit=in
